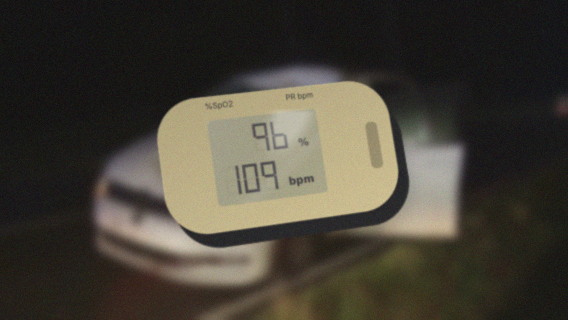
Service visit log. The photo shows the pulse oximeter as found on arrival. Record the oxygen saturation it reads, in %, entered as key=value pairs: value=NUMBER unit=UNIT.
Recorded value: value=96 unit=%
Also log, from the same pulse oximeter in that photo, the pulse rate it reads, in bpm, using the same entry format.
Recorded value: value=109 unit=bpm
